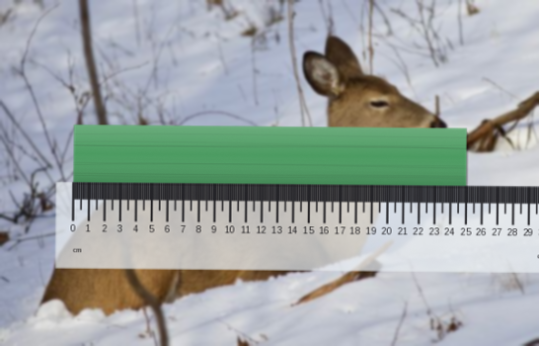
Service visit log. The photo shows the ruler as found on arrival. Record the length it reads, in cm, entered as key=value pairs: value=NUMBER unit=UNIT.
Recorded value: value=25 unit=cm
